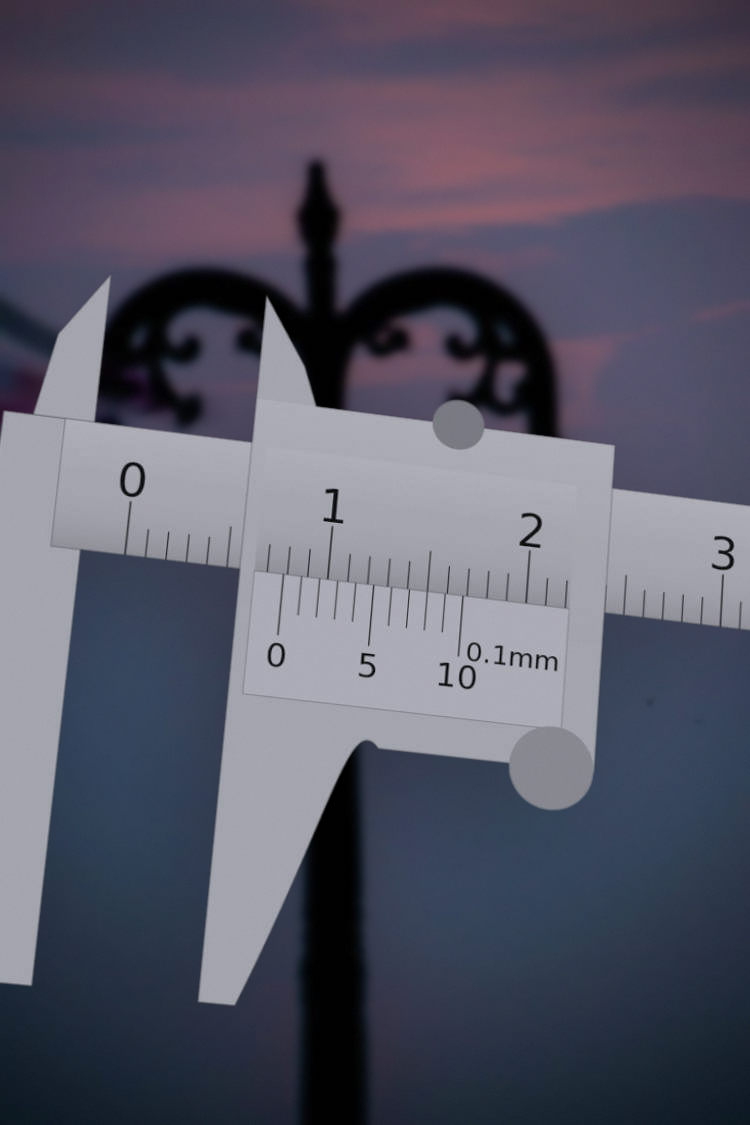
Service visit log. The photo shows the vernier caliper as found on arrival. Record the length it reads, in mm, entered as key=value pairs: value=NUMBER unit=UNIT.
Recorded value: value=7.8 unit=mm
